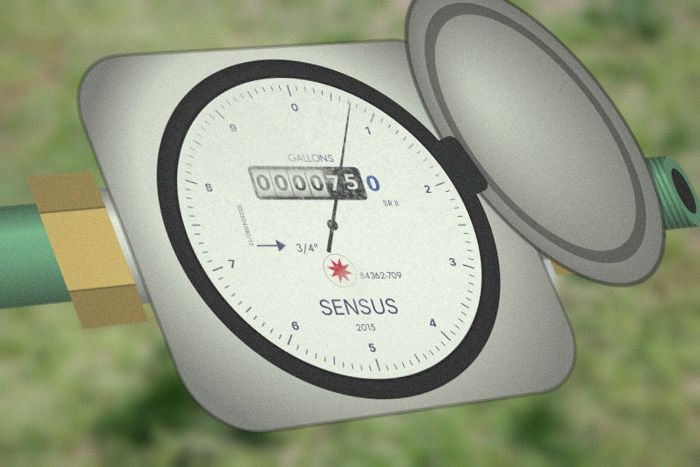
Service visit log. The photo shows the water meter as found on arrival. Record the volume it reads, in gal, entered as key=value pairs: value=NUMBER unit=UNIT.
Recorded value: value=750.7 unit=gal
